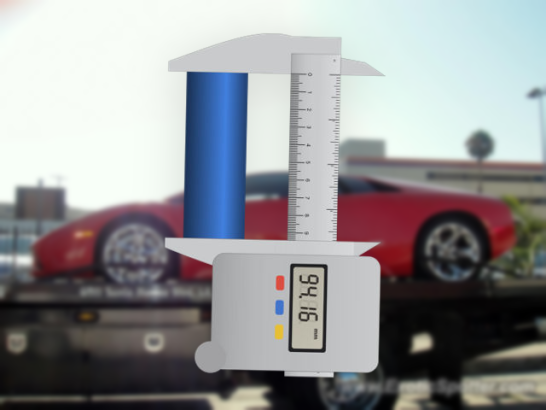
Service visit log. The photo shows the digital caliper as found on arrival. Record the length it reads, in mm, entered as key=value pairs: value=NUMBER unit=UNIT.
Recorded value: value=94.16 unit=mm
